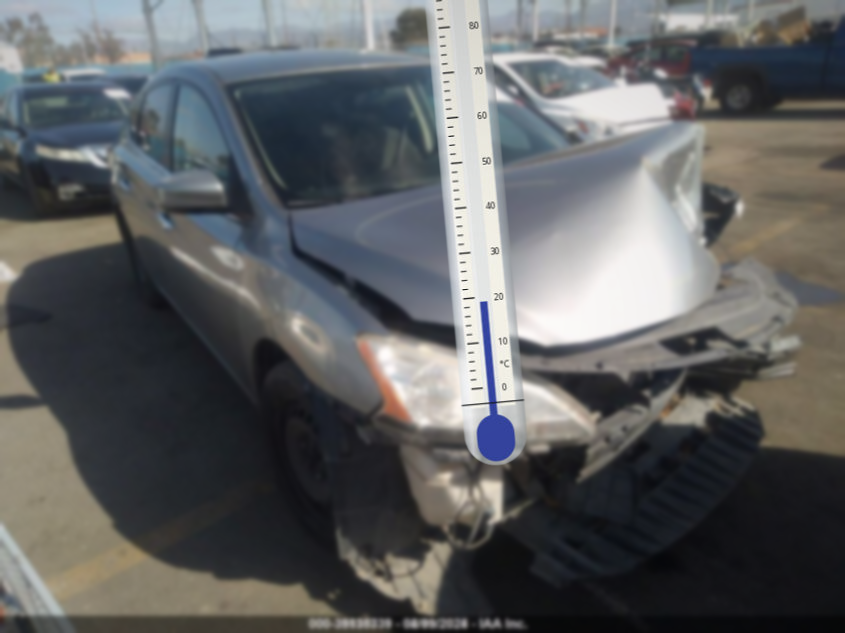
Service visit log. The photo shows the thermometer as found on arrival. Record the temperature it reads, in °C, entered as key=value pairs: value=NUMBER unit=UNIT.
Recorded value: value=19 unit=°C
